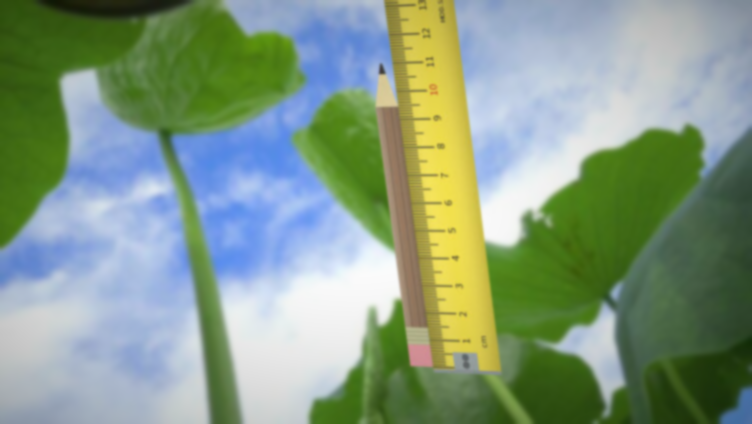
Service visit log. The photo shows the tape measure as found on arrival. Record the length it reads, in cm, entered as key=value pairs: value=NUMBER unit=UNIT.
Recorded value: value=11 unit=cm
